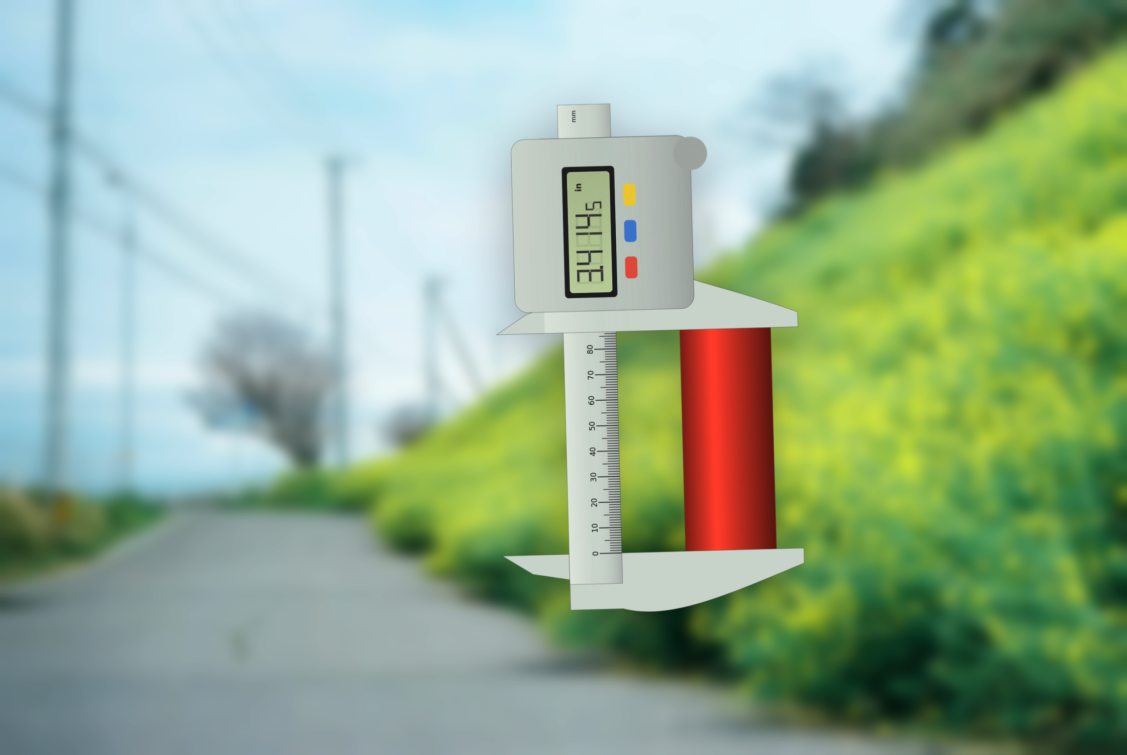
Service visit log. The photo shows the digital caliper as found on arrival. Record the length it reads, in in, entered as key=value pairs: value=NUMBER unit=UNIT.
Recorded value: value=3.4145 unit=in
